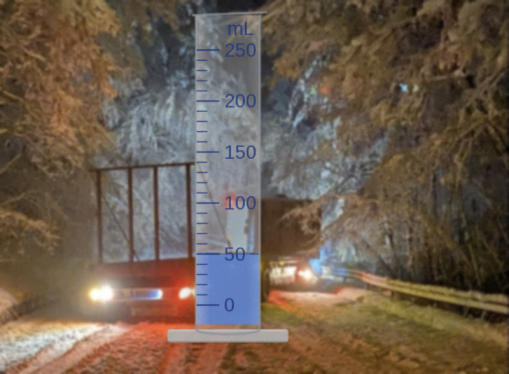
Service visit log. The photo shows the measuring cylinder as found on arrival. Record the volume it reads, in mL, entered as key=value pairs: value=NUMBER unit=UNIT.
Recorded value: value=50 unit=mL
